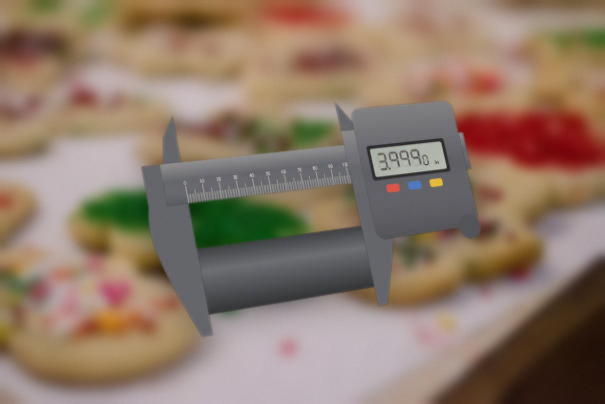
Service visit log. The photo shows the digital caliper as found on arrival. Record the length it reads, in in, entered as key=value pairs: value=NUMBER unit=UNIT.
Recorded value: value=3.9990 unit=in
